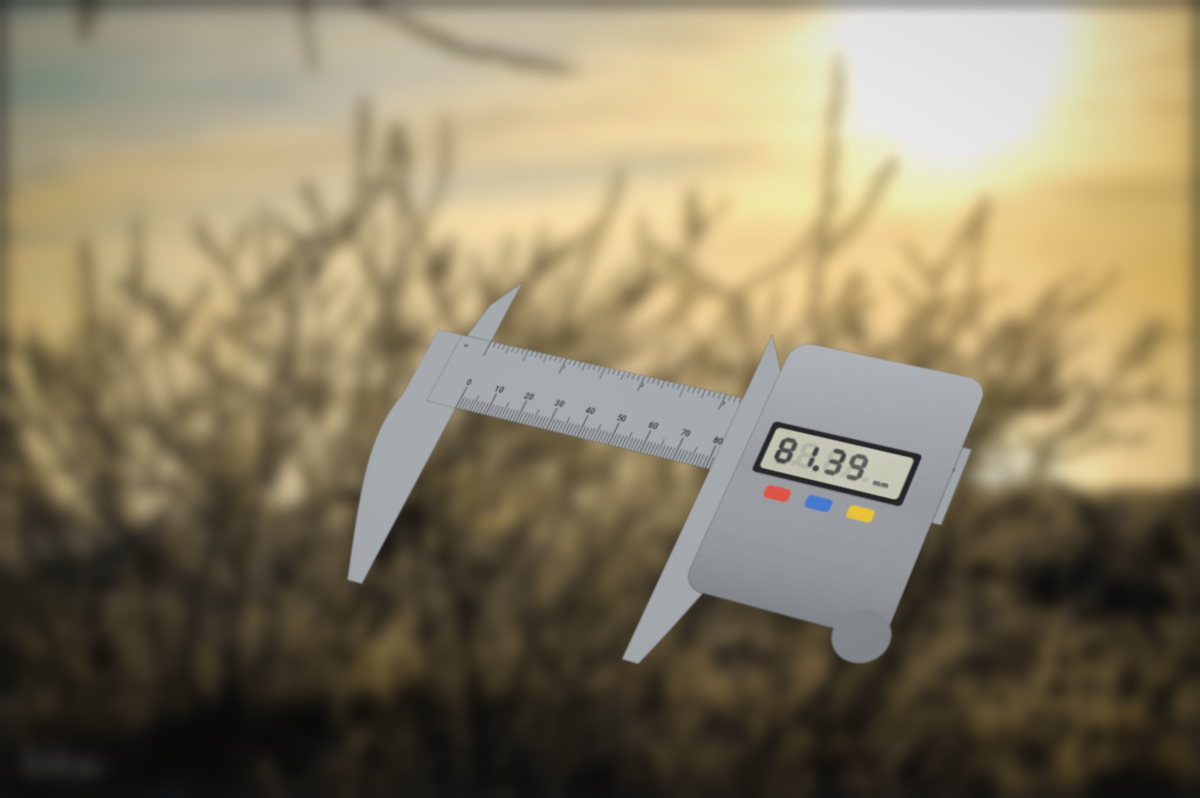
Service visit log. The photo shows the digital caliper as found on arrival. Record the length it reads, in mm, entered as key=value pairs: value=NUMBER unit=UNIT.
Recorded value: value=81.39 unit=mm
